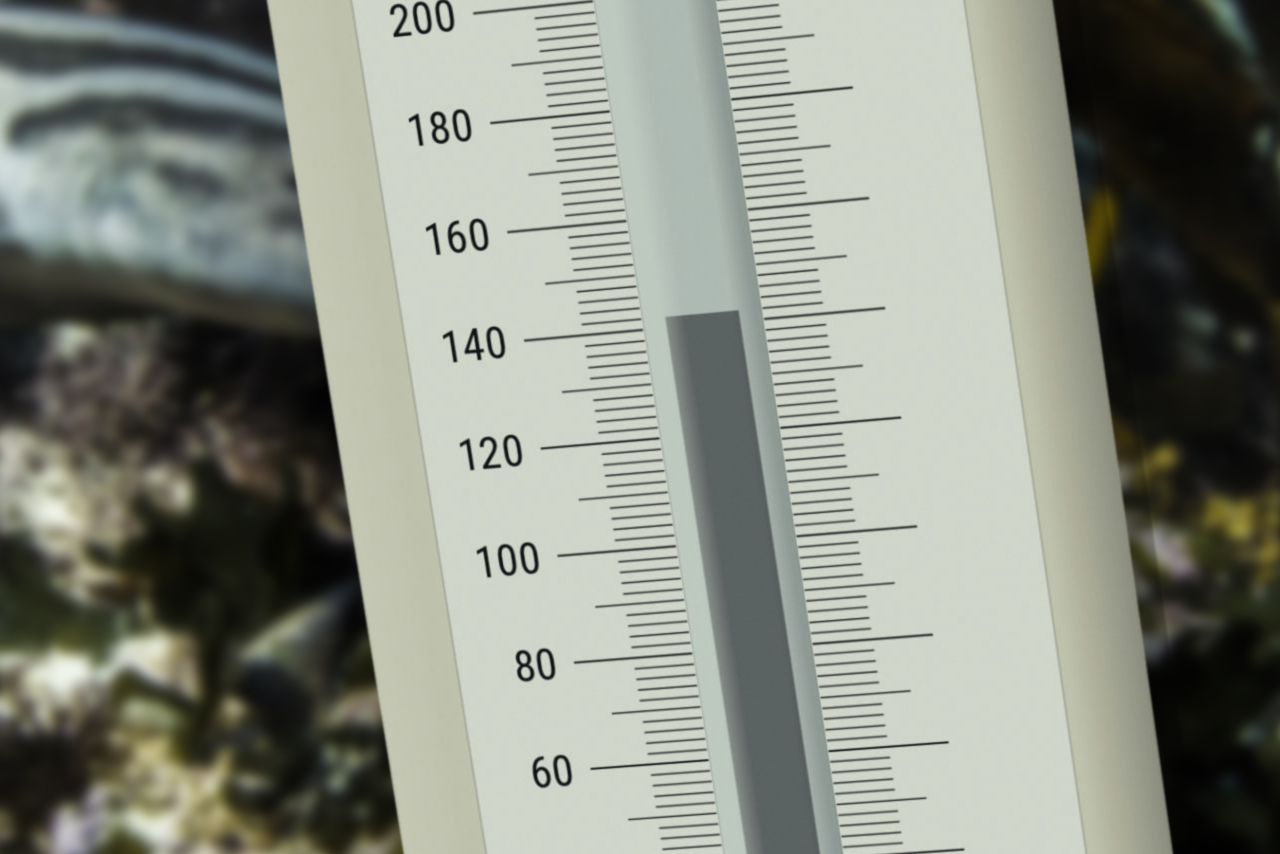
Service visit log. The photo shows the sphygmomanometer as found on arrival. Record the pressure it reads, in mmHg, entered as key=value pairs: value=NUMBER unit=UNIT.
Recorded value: value=142 unit=mmHg
